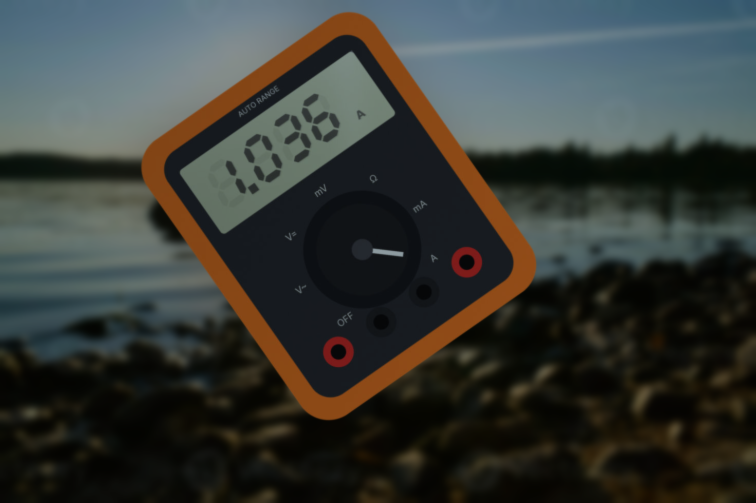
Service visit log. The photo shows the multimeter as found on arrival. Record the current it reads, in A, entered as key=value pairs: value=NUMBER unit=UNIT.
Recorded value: value=1.036 unit=A
